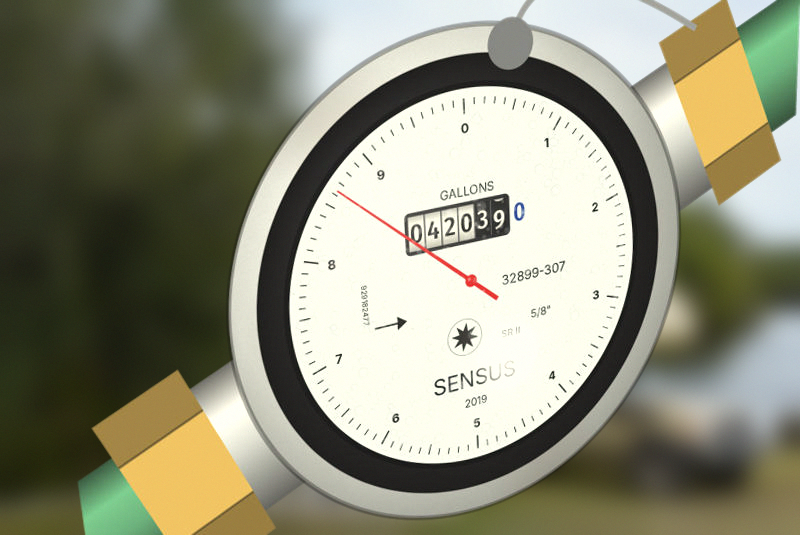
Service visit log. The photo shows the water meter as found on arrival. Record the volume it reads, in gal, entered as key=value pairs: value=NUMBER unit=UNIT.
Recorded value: value=420388.6 unit=gal
